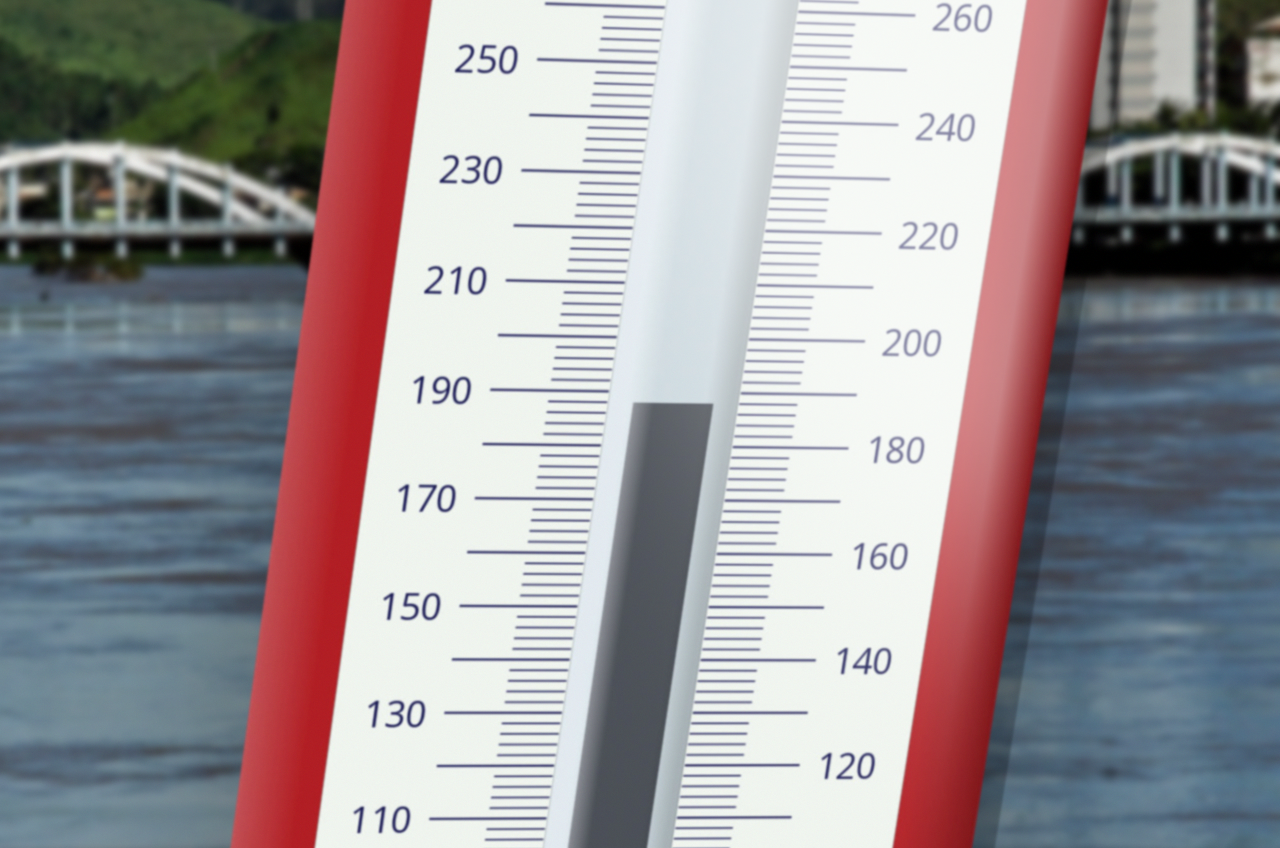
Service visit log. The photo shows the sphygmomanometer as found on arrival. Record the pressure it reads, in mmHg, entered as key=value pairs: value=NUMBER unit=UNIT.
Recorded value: value=188 unit=mmHg
